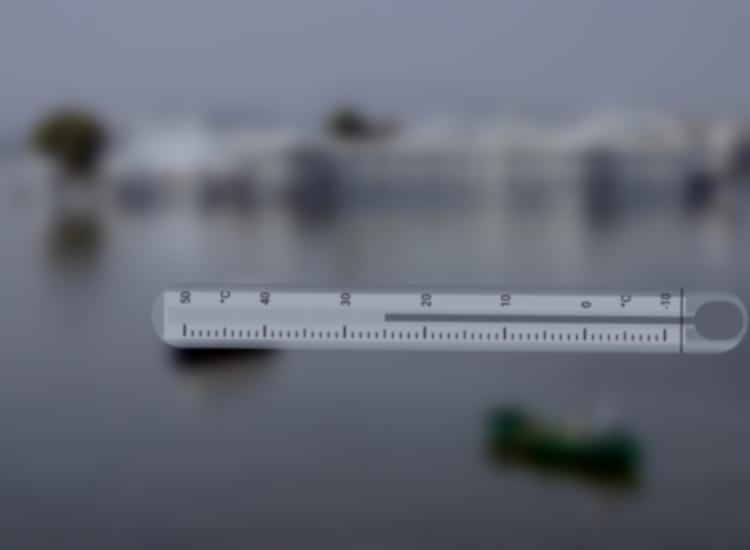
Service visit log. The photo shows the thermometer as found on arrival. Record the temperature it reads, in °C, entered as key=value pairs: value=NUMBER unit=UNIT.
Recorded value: value=25 unit=°C
